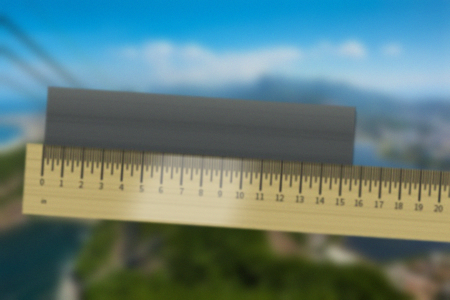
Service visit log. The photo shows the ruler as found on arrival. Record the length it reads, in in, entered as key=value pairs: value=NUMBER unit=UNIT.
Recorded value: value=15.5 unit=in
